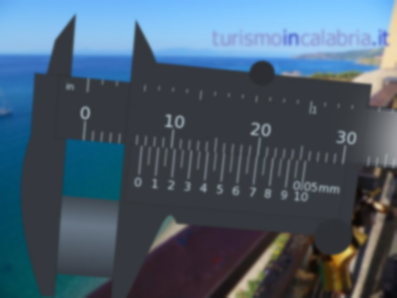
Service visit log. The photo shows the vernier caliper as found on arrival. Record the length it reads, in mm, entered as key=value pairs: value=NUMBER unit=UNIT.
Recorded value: value=6.6 unit=mm
